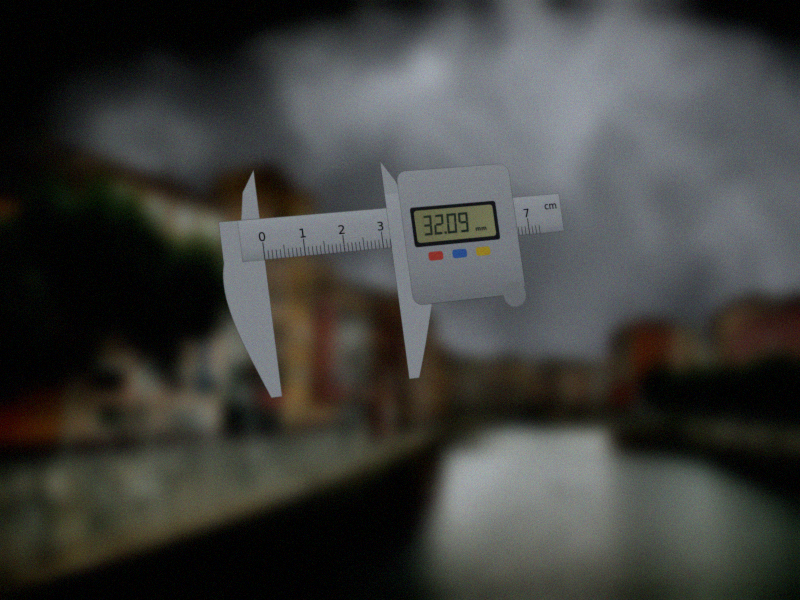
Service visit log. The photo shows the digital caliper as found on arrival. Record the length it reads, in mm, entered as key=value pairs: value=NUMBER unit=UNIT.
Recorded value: value=32.09 unit=mm
